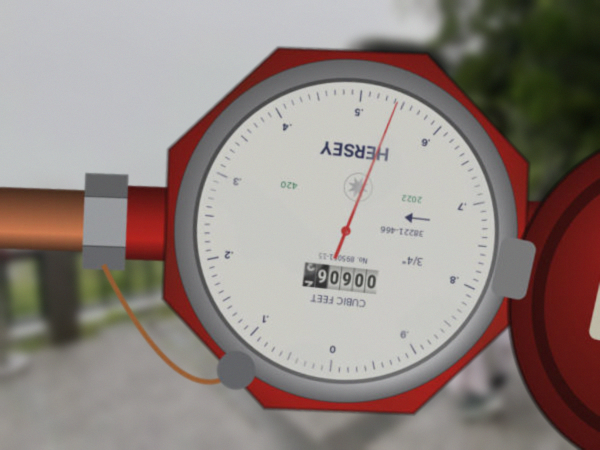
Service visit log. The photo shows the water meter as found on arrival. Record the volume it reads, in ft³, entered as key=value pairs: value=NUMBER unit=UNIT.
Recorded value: value=6062.54 unit=ft³
